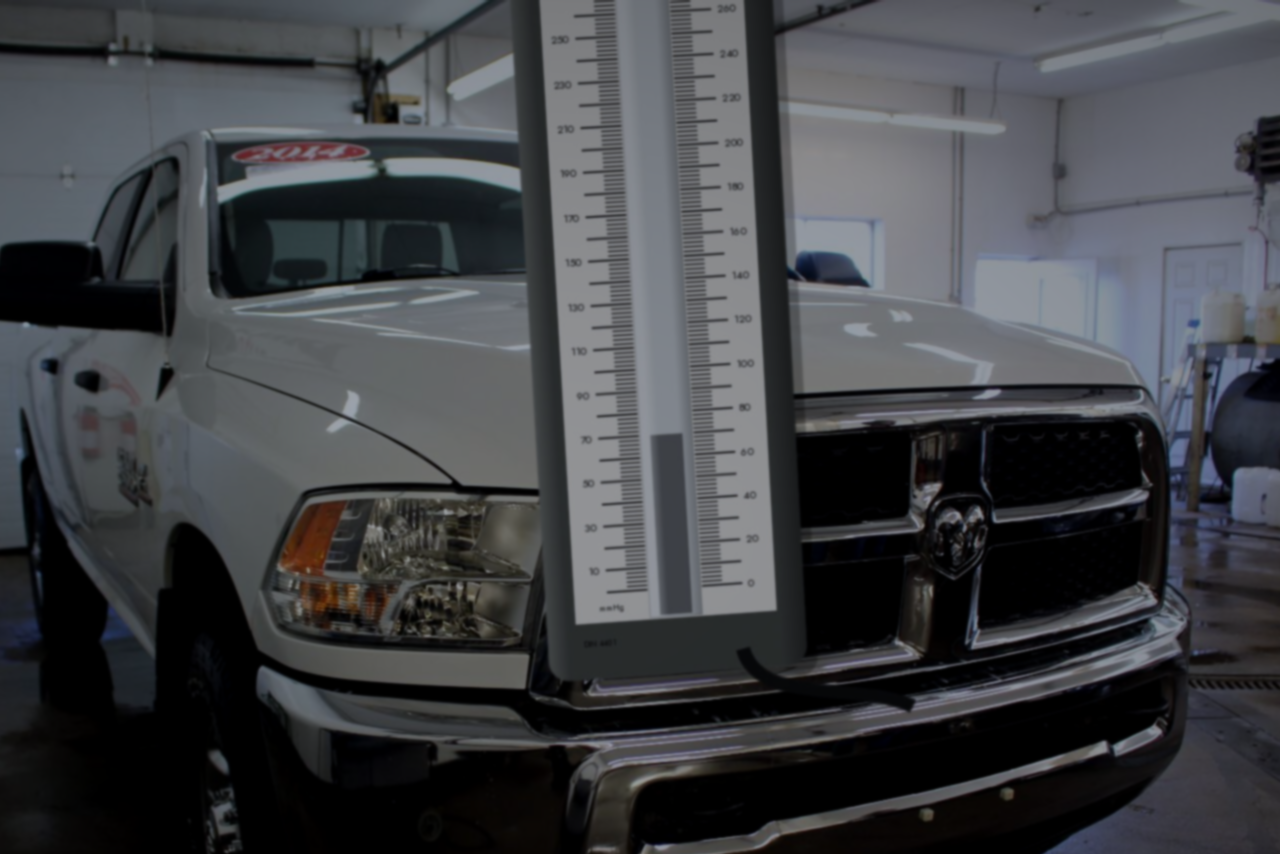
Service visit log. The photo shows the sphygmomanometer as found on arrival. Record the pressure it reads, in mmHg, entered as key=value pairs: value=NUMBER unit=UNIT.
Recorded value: value=70 unit=mmHg
